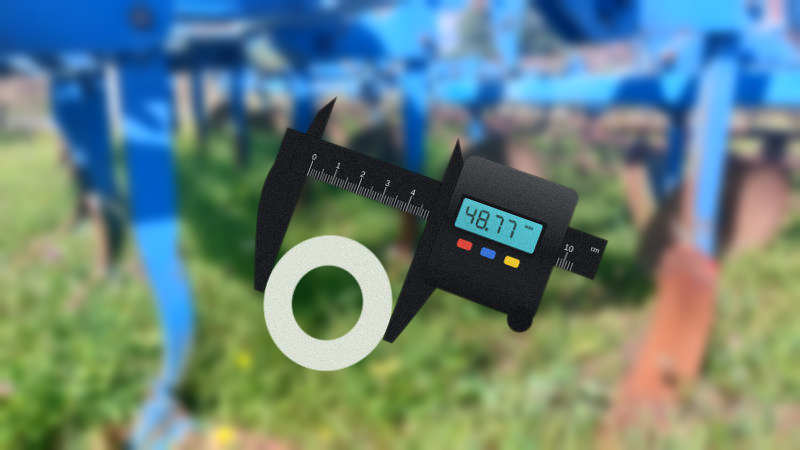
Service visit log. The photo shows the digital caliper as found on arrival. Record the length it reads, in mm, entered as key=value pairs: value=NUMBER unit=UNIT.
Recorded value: value=48.77 unit=mm
